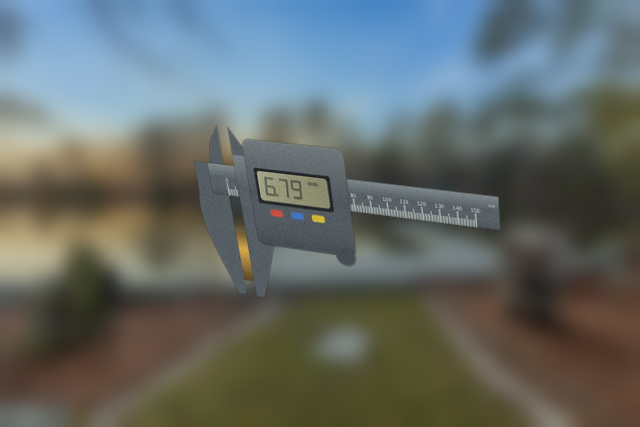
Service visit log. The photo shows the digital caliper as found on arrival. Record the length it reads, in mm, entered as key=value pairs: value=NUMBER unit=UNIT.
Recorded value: value=6.79 unit=mm
